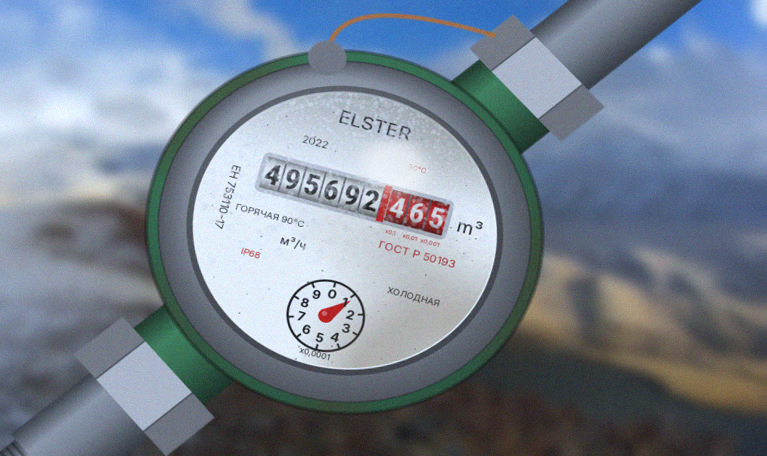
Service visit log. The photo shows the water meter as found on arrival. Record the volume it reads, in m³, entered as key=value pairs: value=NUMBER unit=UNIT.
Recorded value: value=495692.4651 unit=m³
